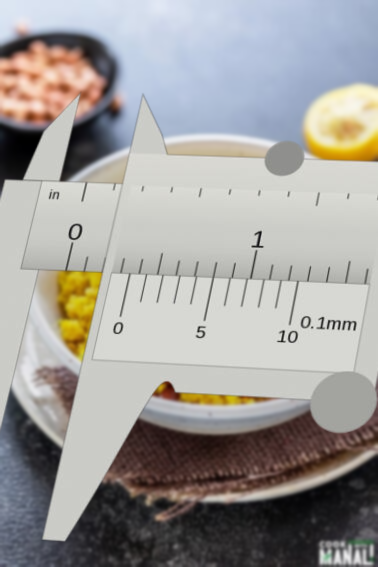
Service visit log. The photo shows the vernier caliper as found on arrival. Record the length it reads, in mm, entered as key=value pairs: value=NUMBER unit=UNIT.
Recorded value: value=3.5 unit=mm
